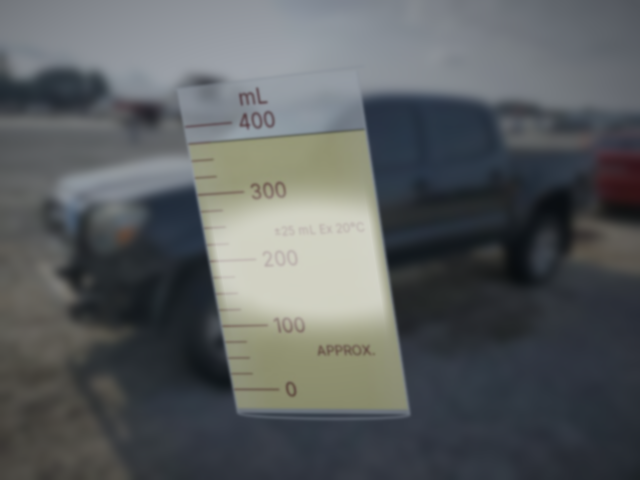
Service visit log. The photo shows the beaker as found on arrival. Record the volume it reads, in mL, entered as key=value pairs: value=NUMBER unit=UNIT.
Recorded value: value=375 unit=mL
